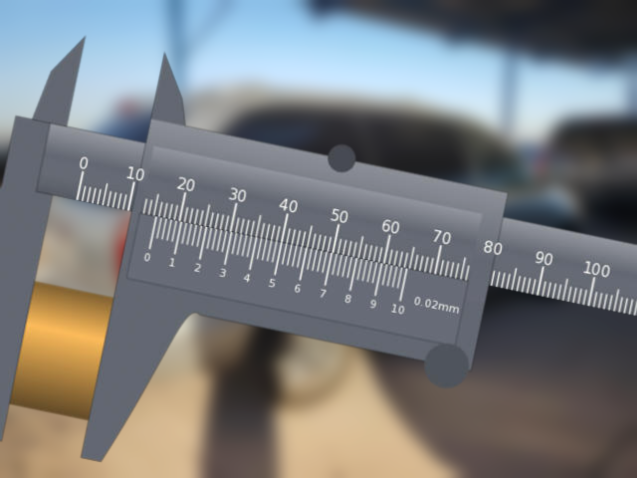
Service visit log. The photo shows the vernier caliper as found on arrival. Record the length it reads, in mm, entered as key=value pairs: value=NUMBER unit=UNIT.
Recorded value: value=15.5 unit=mm
